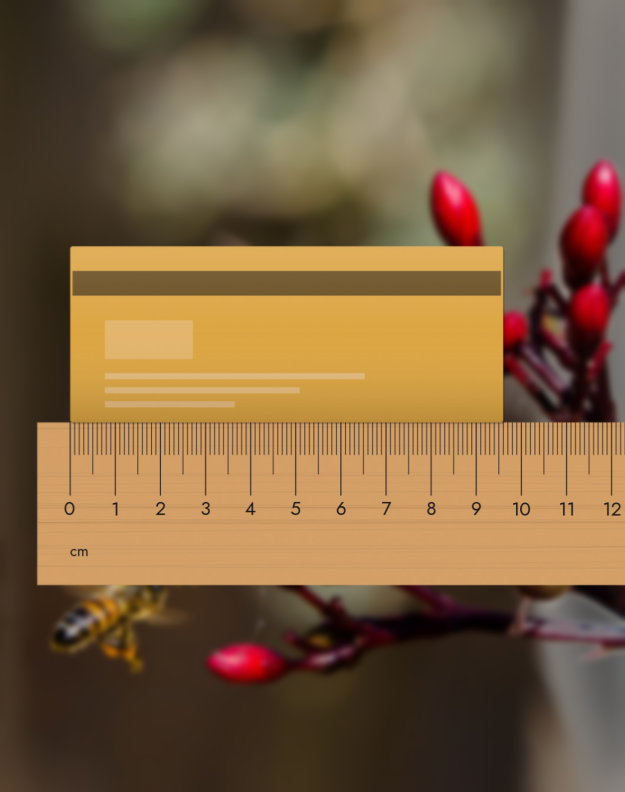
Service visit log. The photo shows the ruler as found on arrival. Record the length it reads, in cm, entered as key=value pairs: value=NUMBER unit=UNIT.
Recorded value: value=9.6 unit=cm
